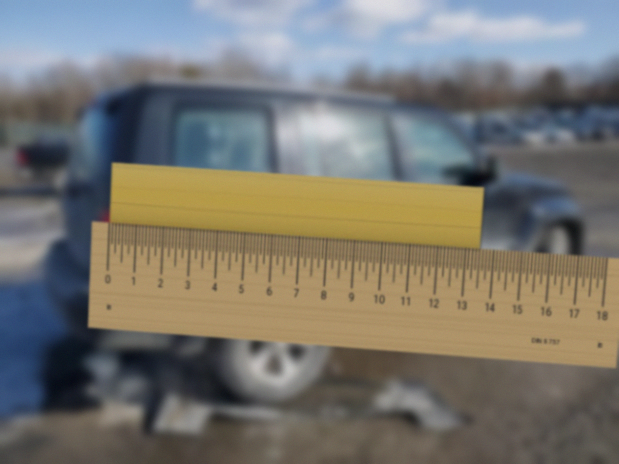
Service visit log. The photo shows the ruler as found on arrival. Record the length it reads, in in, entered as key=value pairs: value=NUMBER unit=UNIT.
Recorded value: value=13.5 unit=in
